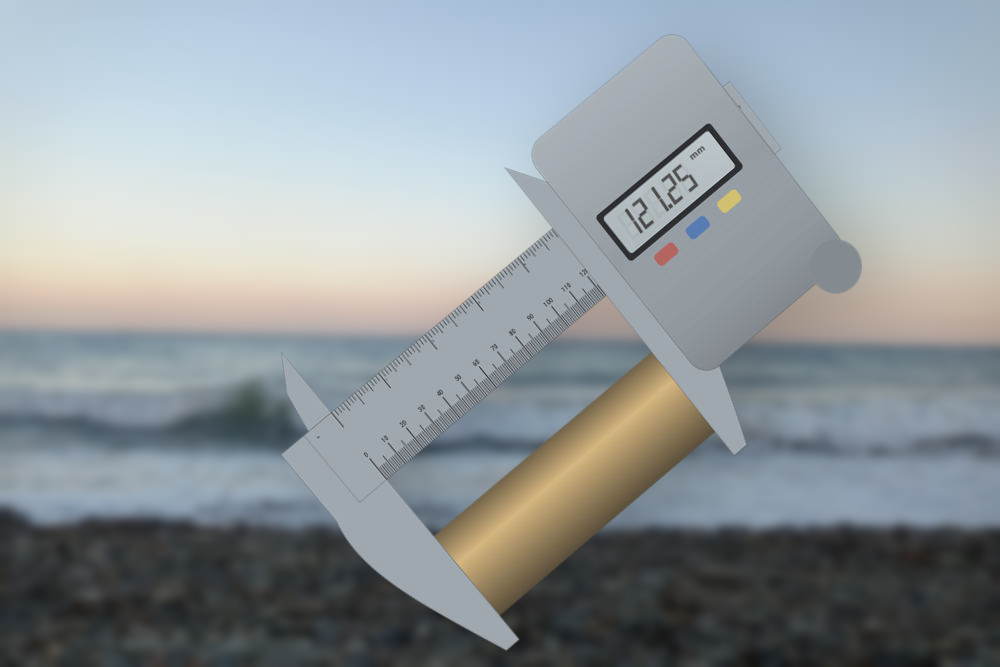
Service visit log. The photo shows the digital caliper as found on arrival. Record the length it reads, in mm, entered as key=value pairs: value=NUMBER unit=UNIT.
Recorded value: value=121.25 unit=mm
